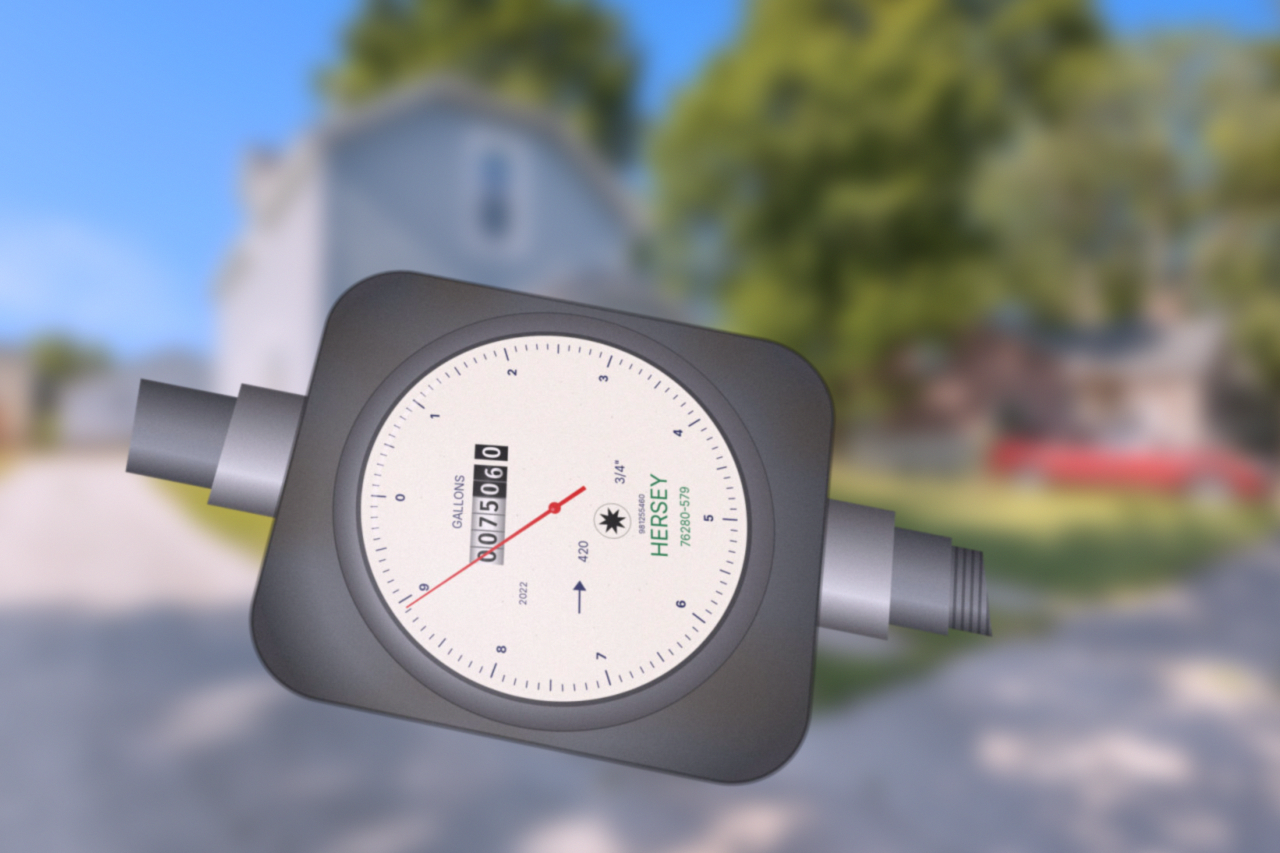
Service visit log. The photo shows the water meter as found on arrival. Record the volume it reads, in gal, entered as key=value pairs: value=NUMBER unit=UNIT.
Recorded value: value=75058.9 unit=gal
